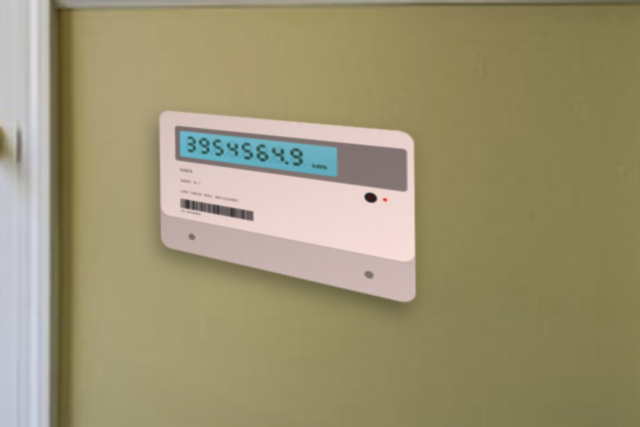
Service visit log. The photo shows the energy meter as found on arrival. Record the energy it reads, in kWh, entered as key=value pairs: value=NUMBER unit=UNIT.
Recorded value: value=3954564.9 unit=kWh
